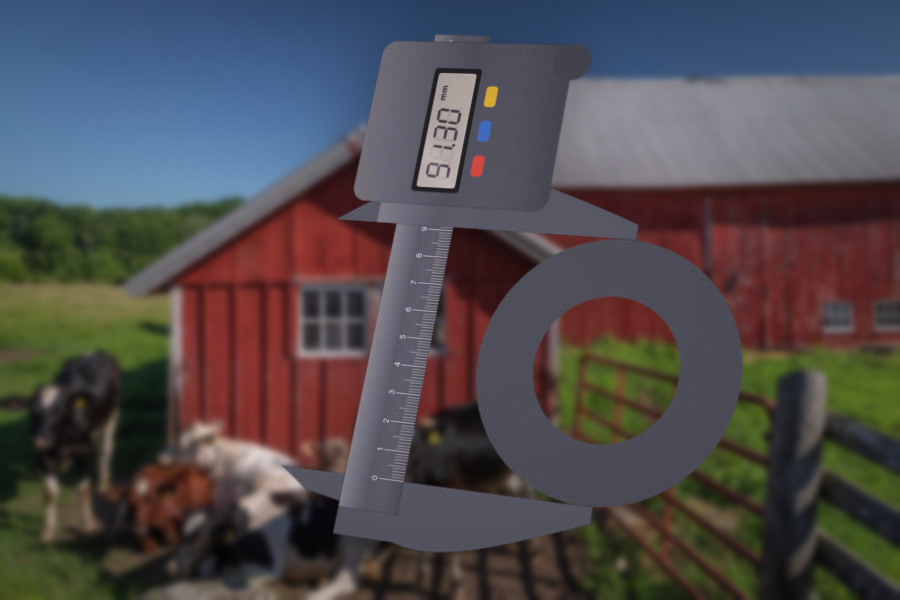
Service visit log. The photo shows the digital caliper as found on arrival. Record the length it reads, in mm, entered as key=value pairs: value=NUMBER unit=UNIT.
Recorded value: value=91.30 unit=mm
